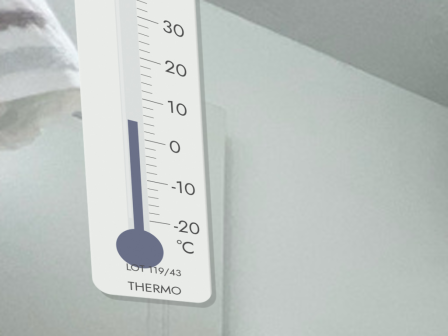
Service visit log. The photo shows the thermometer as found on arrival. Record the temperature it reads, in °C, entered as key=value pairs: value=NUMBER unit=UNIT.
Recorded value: value=4 unit=°C
